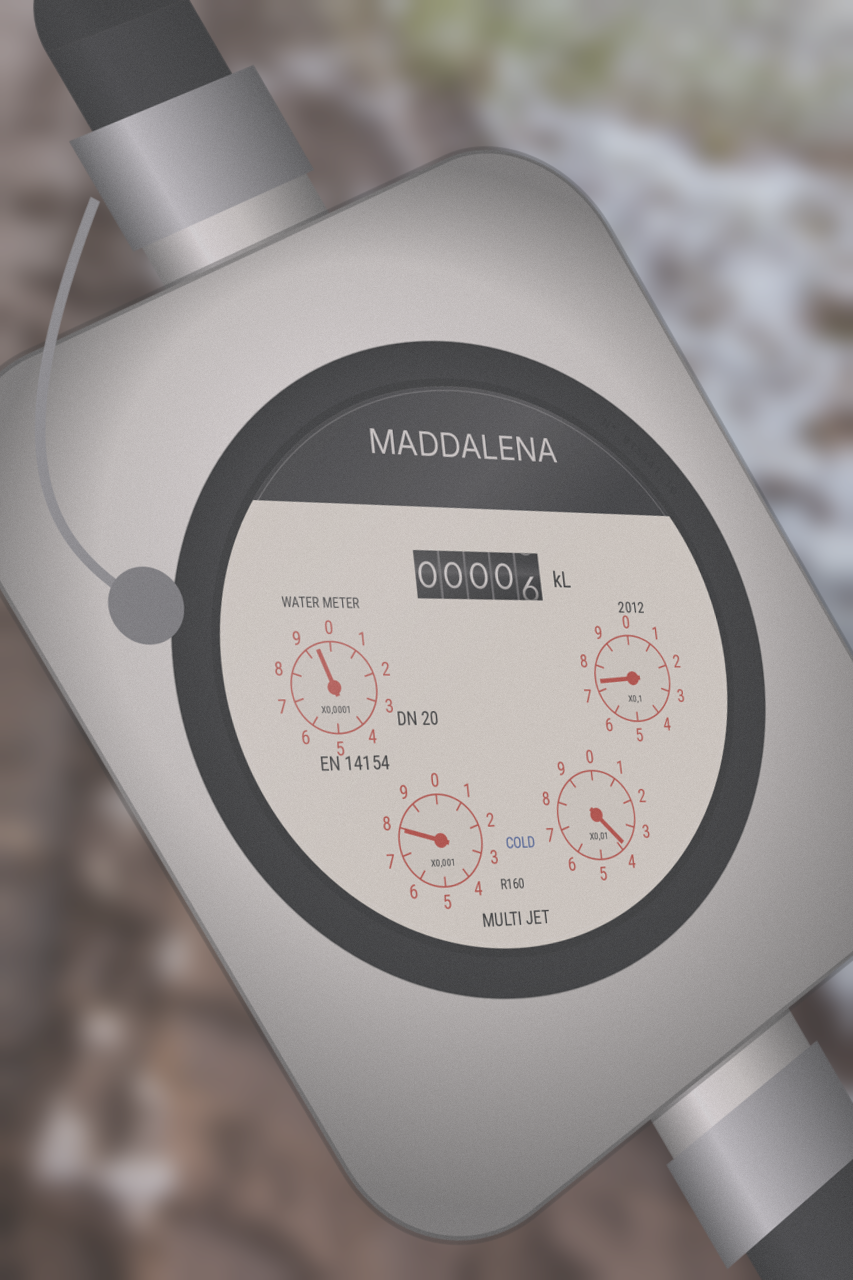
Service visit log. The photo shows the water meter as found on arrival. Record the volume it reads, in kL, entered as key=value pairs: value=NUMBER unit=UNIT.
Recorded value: value=5.7379 unit=kL
